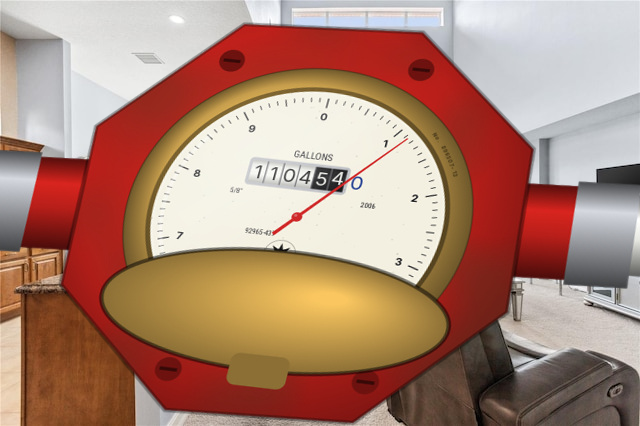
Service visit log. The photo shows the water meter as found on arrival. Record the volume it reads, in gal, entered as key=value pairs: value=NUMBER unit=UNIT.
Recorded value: value=1104541.1 unit=gal
